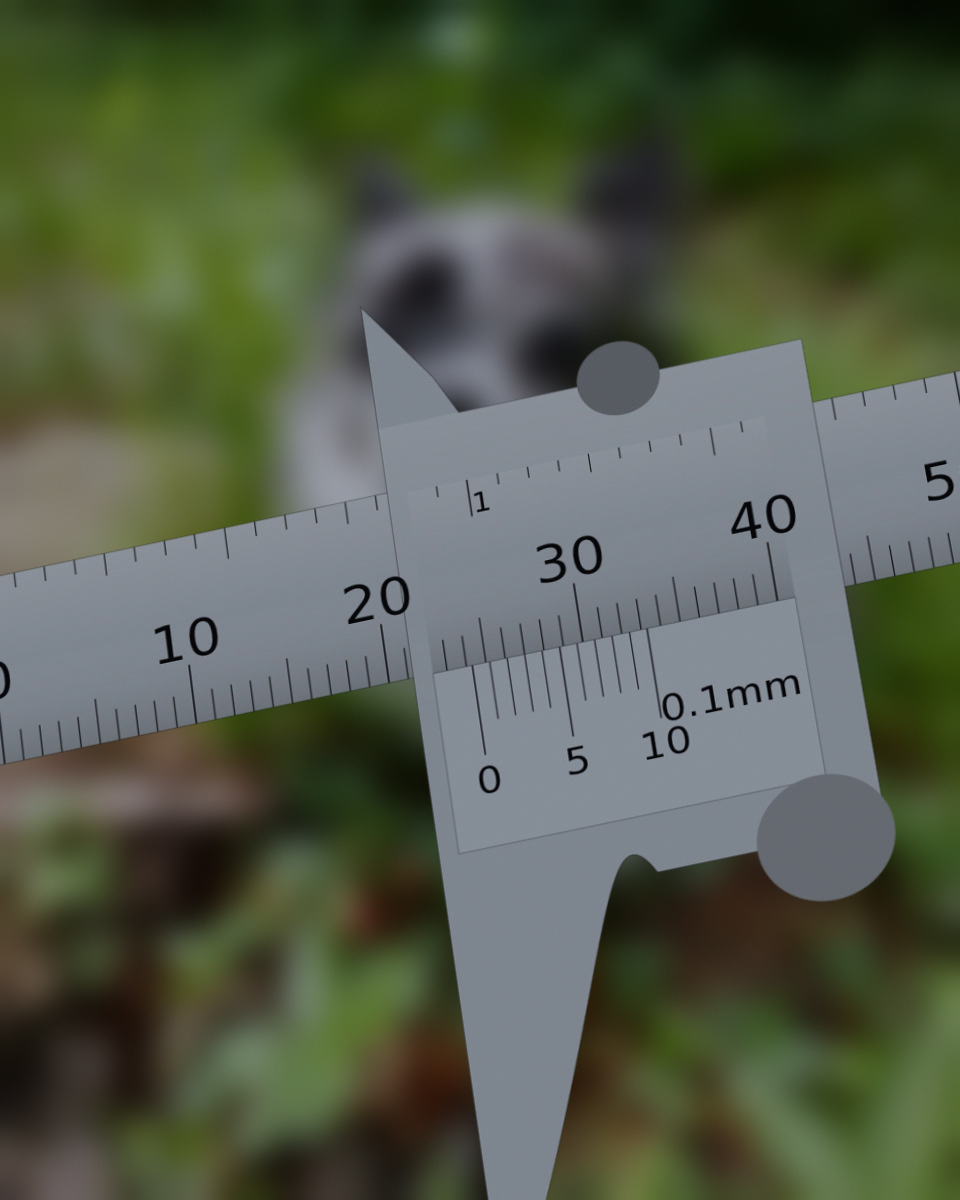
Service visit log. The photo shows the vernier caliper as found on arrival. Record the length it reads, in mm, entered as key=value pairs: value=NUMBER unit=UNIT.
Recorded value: value=24.3 unit=mm
